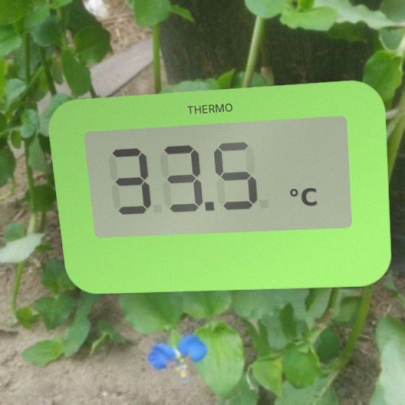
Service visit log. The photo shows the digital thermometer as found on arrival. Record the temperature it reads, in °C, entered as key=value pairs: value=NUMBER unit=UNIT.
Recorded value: value=33.5 unit=°C
